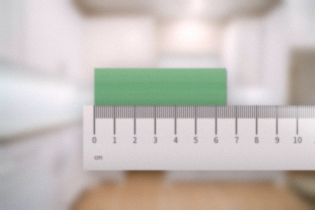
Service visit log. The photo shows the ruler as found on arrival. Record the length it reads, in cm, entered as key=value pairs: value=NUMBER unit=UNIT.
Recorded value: value=6.5 unit=cm
